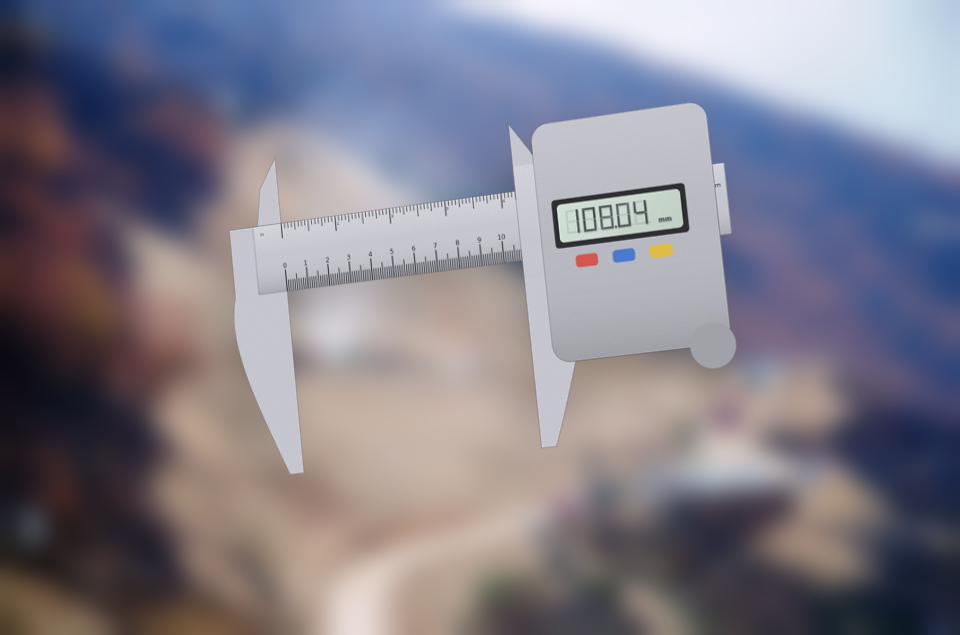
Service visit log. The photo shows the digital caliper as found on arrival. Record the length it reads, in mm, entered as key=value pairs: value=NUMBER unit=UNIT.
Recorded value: value=108.04 unit=mm
